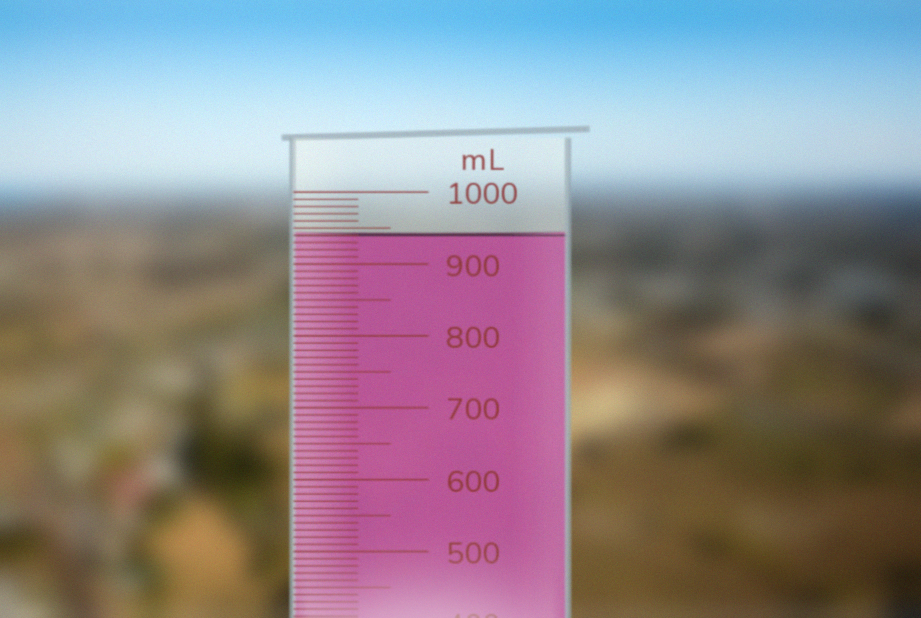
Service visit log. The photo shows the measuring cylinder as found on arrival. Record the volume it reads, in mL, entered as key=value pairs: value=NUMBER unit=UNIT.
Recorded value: value=940 unit=mL
